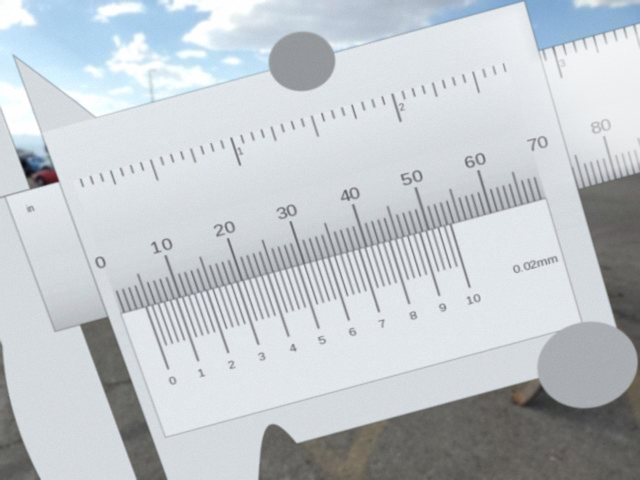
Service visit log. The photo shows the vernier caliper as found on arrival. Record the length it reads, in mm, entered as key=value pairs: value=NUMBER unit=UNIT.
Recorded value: value=4.5 unit=mm
